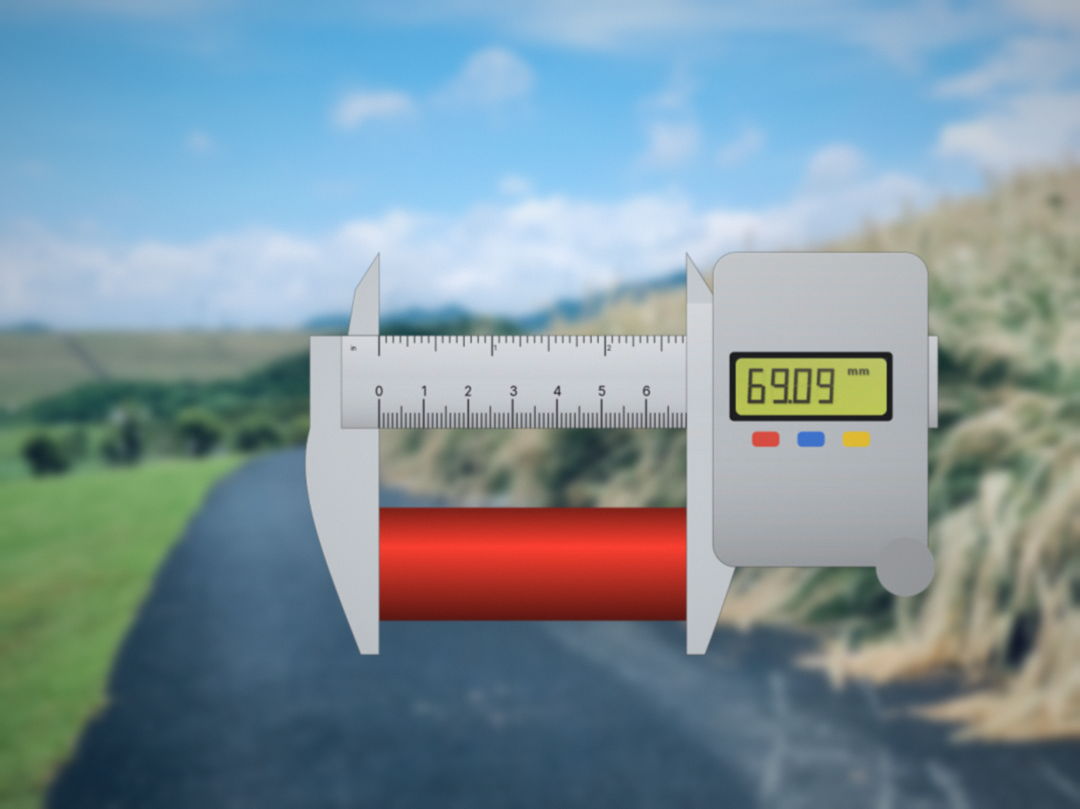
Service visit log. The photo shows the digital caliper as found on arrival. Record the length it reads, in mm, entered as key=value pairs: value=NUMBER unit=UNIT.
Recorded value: value=69.09 unit=mm
